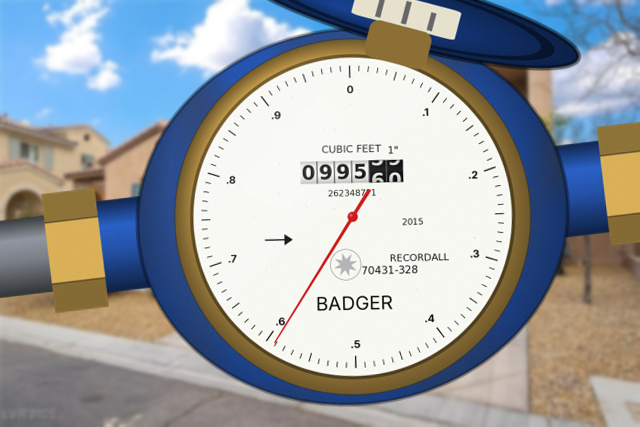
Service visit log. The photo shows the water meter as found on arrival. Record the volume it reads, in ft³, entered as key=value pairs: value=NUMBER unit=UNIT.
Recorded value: value=99559.59 unit=ft³
